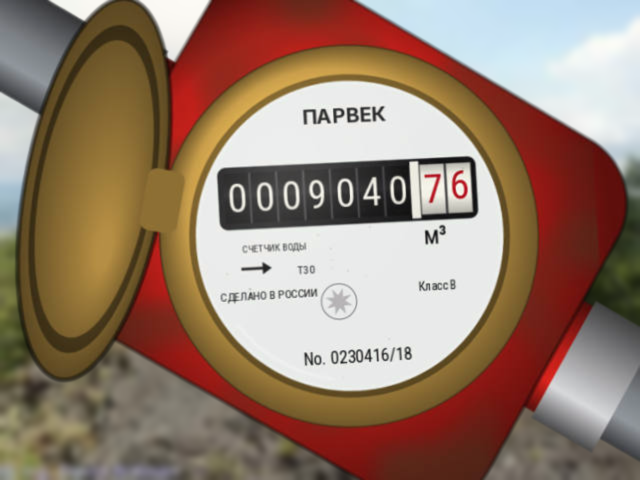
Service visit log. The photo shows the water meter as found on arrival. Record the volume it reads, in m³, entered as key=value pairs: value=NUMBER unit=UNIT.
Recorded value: value=9040.76 unit=m³
